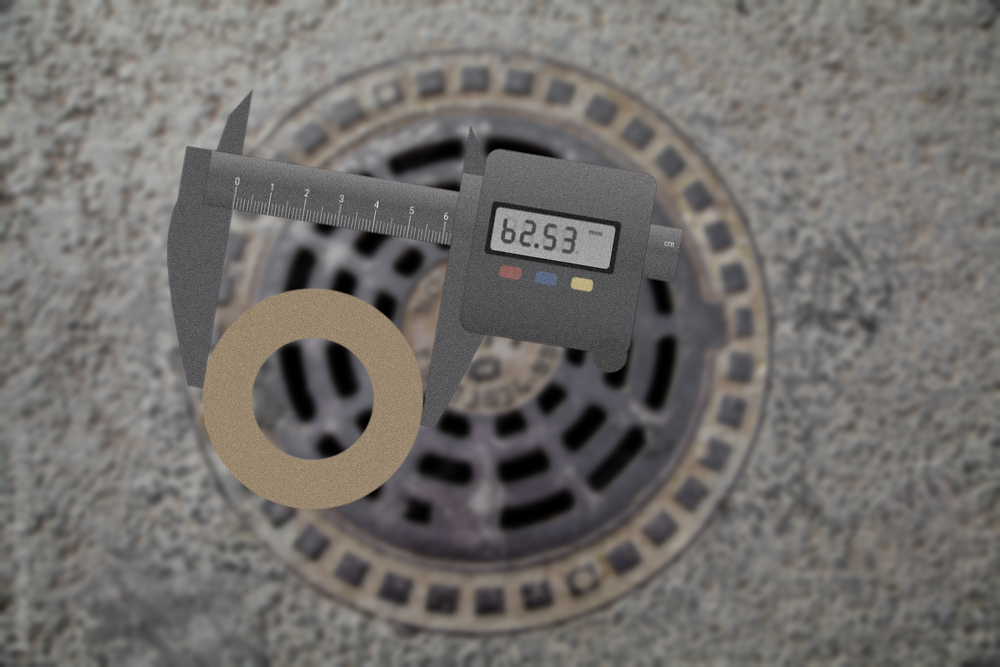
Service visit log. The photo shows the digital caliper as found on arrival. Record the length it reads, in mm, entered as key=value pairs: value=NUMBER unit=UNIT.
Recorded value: value=62.53 unit=mm
